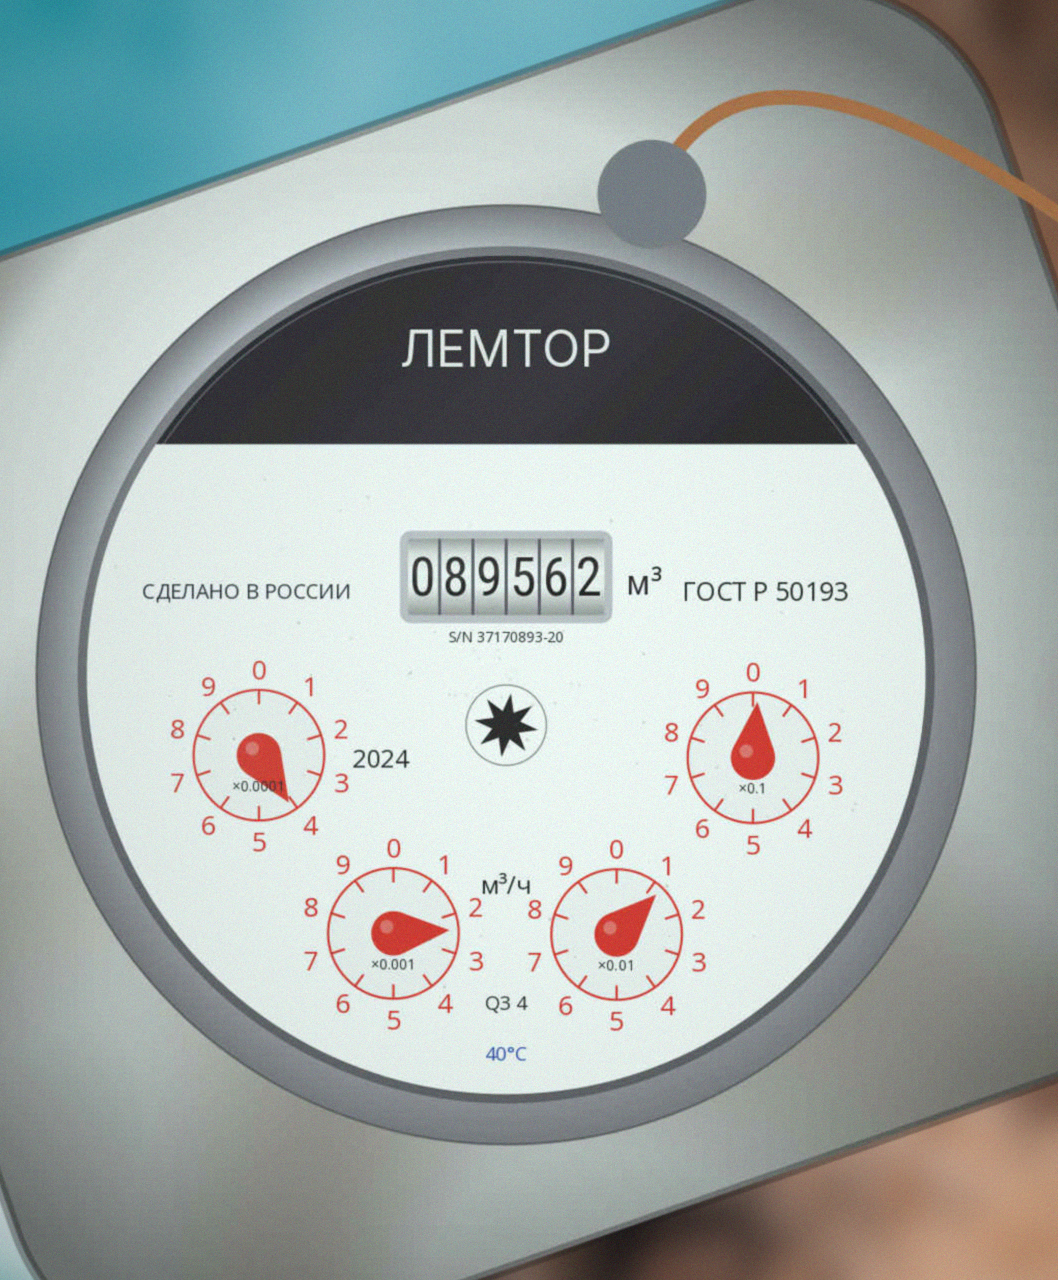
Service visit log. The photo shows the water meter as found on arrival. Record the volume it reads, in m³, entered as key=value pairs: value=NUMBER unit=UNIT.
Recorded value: value=89562.0124 unit=m³
